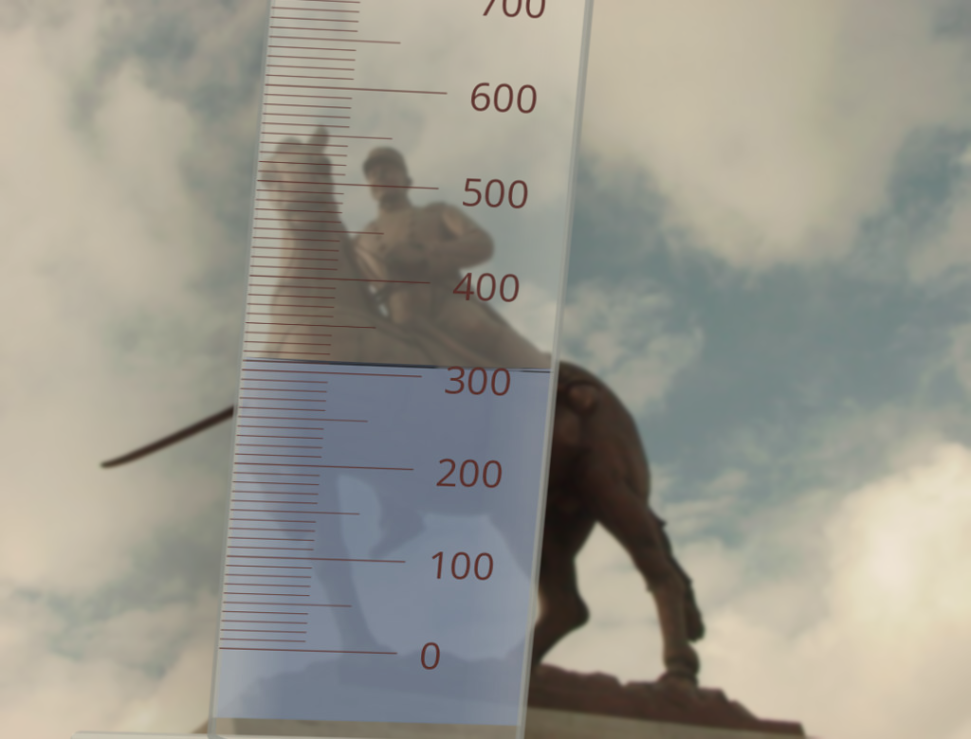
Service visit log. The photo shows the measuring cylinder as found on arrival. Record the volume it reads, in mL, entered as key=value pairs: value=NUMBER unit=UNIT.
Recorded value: value=310 unit=mL
